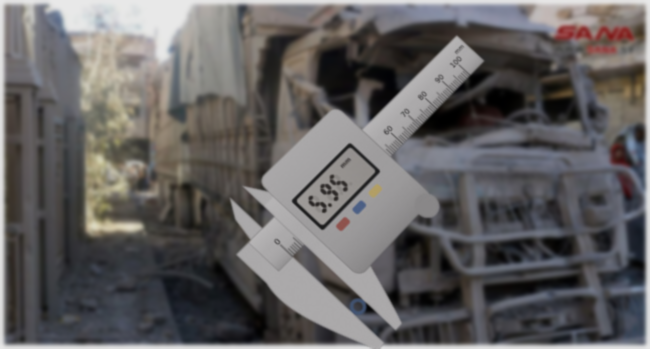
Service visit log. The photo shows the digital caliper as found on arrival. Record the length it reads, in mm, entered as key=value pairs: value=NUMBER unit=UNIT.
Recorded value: value=5.95 unit=mm
